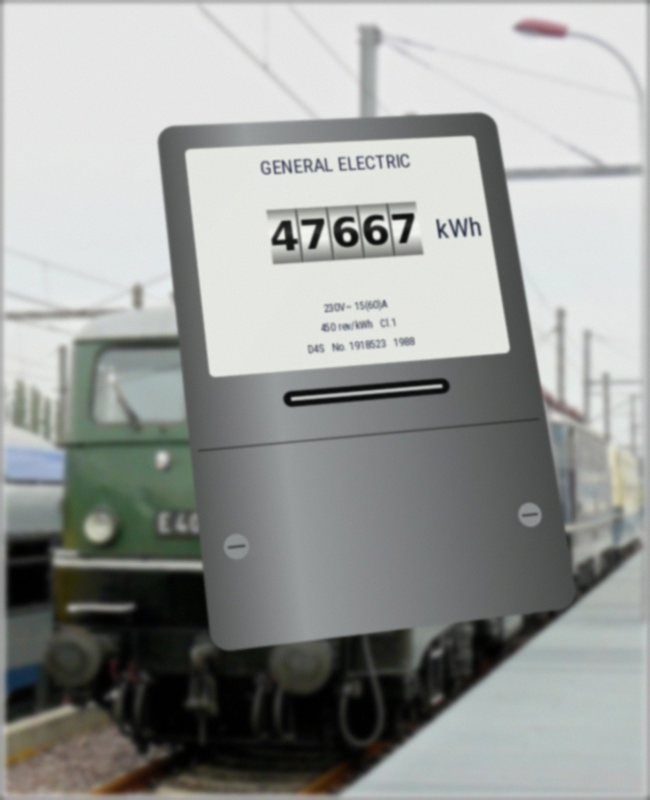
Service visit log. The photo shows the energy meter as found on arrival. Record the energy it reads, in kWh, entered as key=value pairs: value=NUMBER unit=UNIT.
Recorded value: value=47667 unit=kWh
